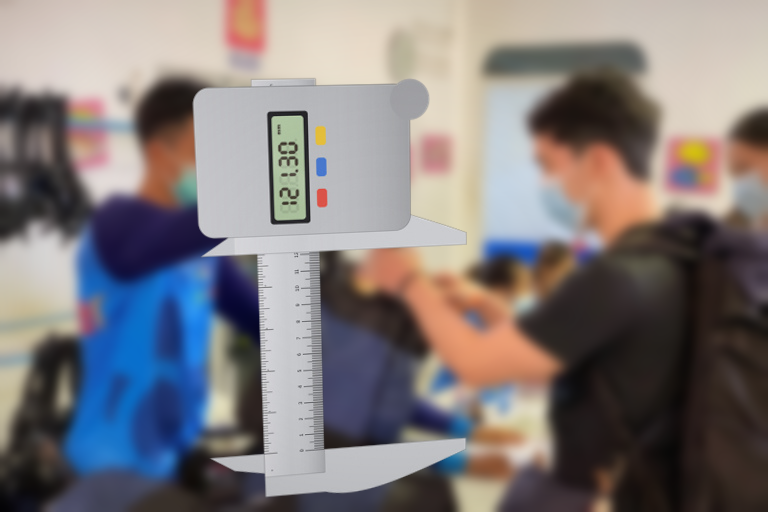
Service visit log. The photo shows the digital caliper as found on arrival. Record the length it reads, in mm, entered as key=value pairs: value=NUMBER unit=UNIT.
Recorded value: value=121.30 unit=mm
